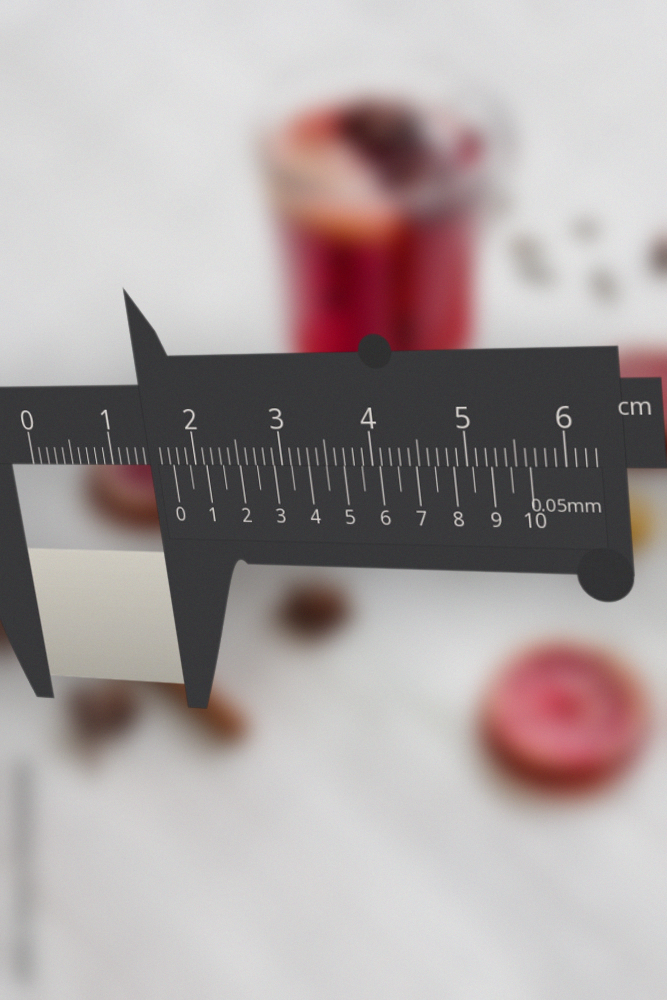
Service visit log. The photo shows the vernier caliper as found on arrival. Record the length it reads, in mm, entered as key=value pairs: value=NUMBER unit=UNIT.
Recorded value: value=17.4 unit=mm
